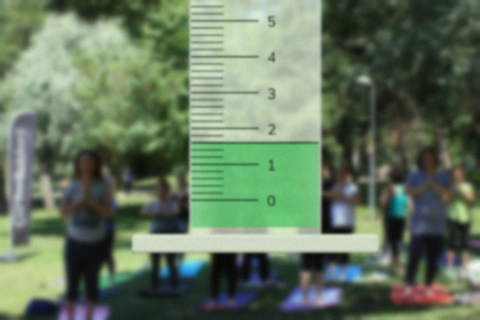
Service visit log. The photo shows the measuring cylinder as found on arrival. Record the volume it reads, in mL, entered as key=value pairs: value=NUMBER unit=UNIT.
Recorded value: value=1.6 unit=mL
